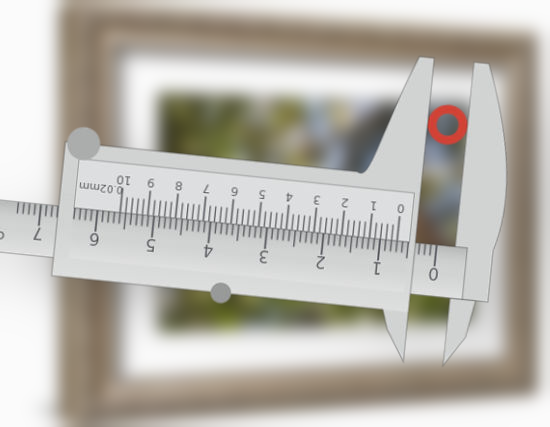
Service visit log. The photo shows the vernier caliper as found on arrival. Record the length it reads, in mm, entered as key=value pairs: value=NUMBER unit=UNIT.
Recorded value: value=7.0 unit=mm
